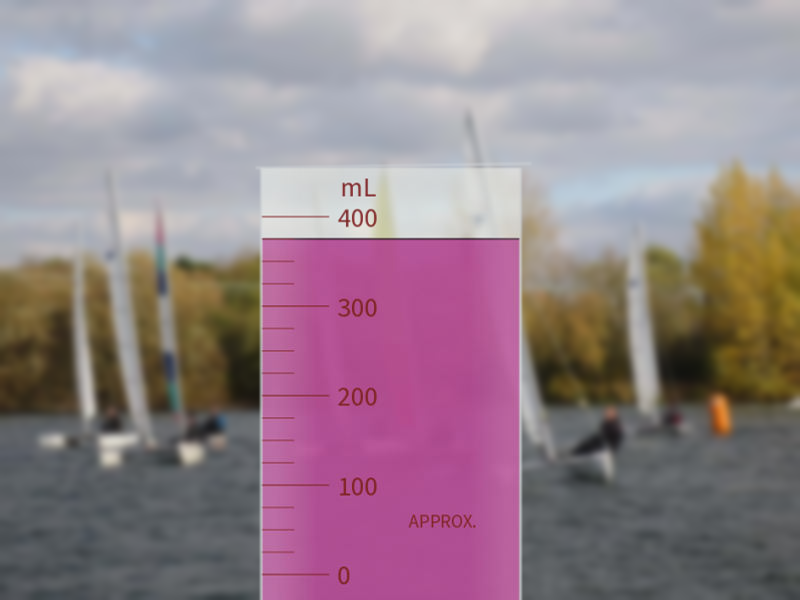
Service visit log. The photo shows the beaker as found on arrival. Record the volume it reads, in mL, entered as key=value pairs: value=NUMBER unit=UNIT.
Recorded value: value=375 unit=mL
